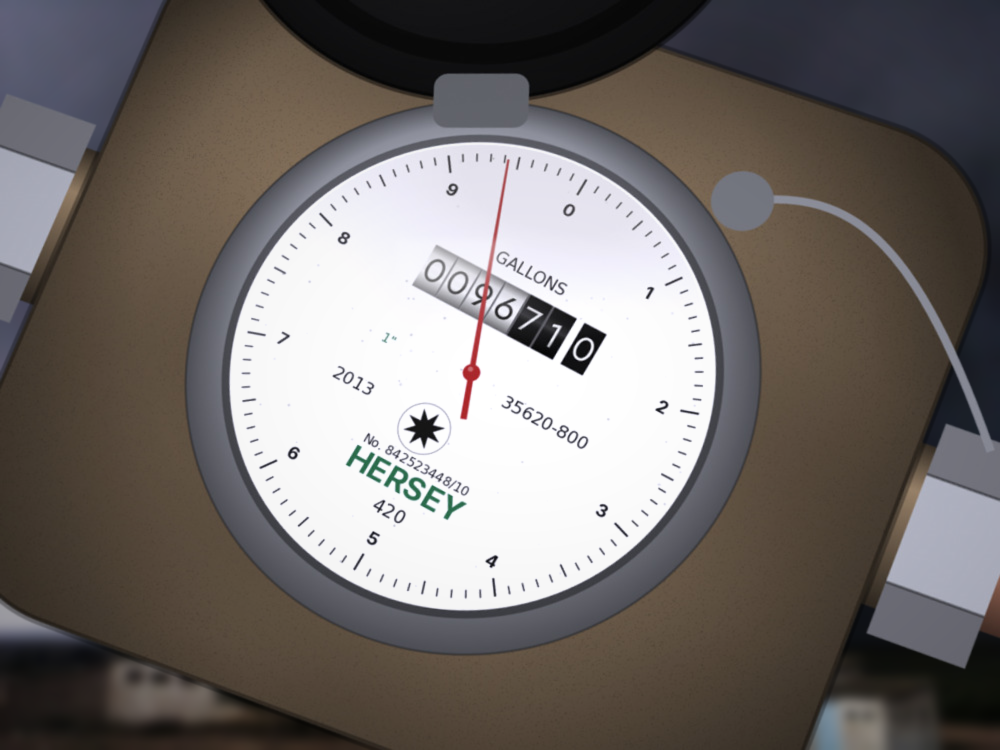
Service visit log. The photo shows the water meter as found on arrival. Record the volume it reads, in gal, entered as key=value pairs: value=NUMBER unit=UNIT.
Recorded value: value=96709.4 unit=gal
